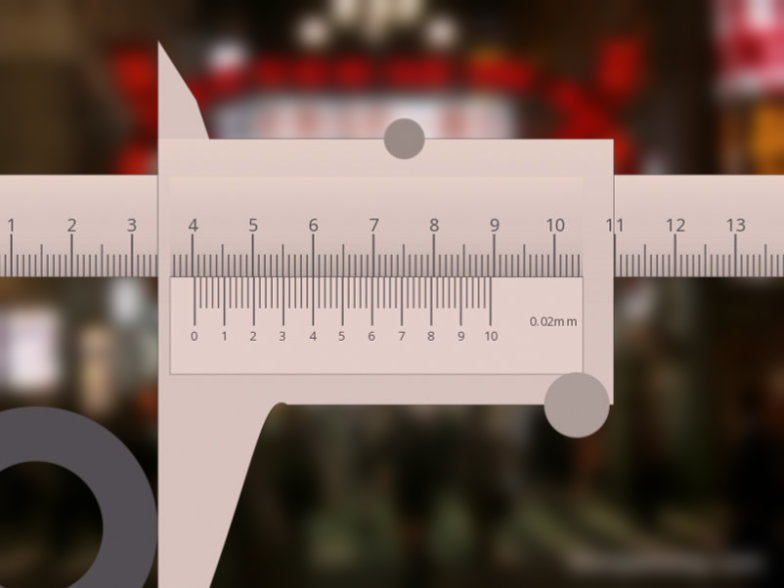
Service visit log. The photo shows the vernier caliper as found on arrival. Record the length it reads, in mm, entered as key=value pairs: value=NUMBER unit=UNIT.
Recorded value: value=40.4 unit=mm
